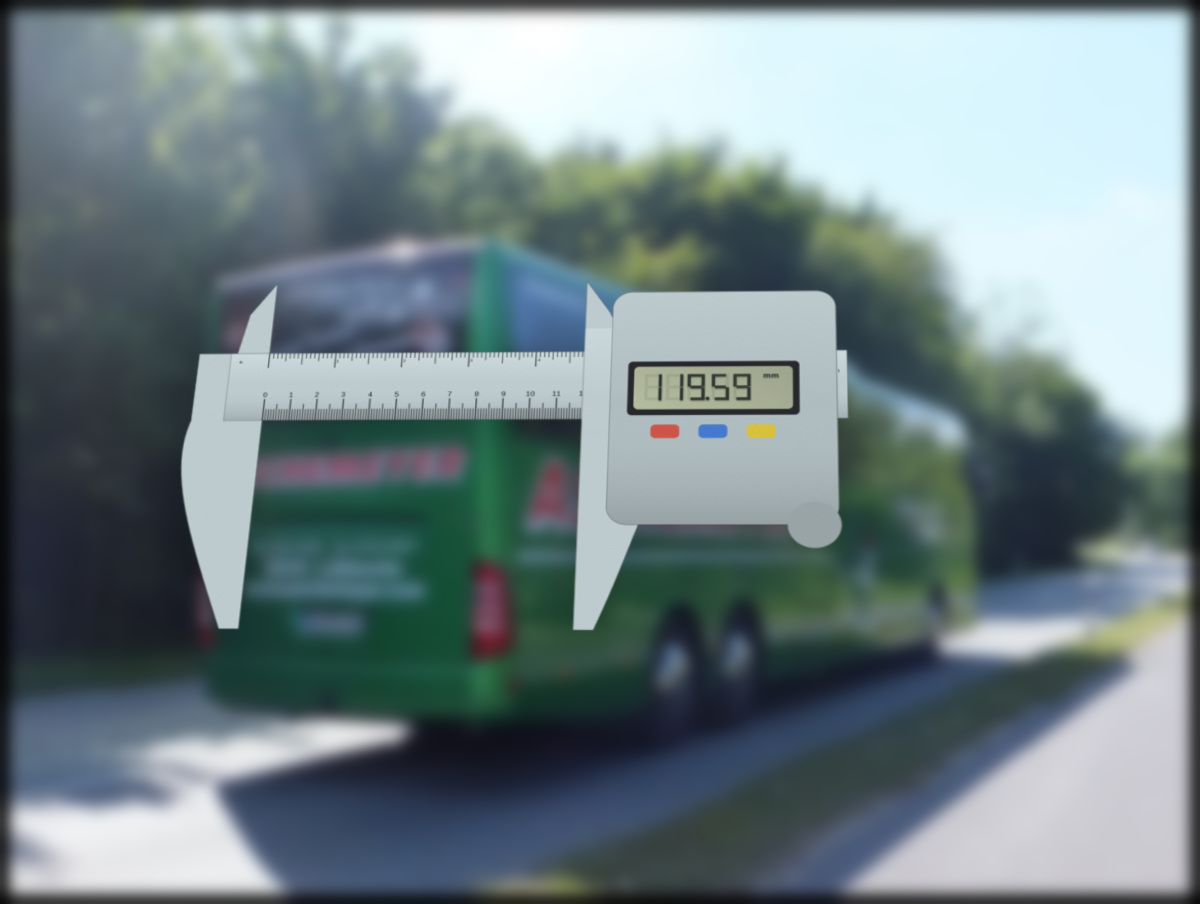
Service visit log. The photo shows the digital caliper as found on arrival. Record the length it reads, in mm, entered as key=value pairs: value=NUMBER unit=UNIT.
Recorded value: value=119.59 unit=mm
